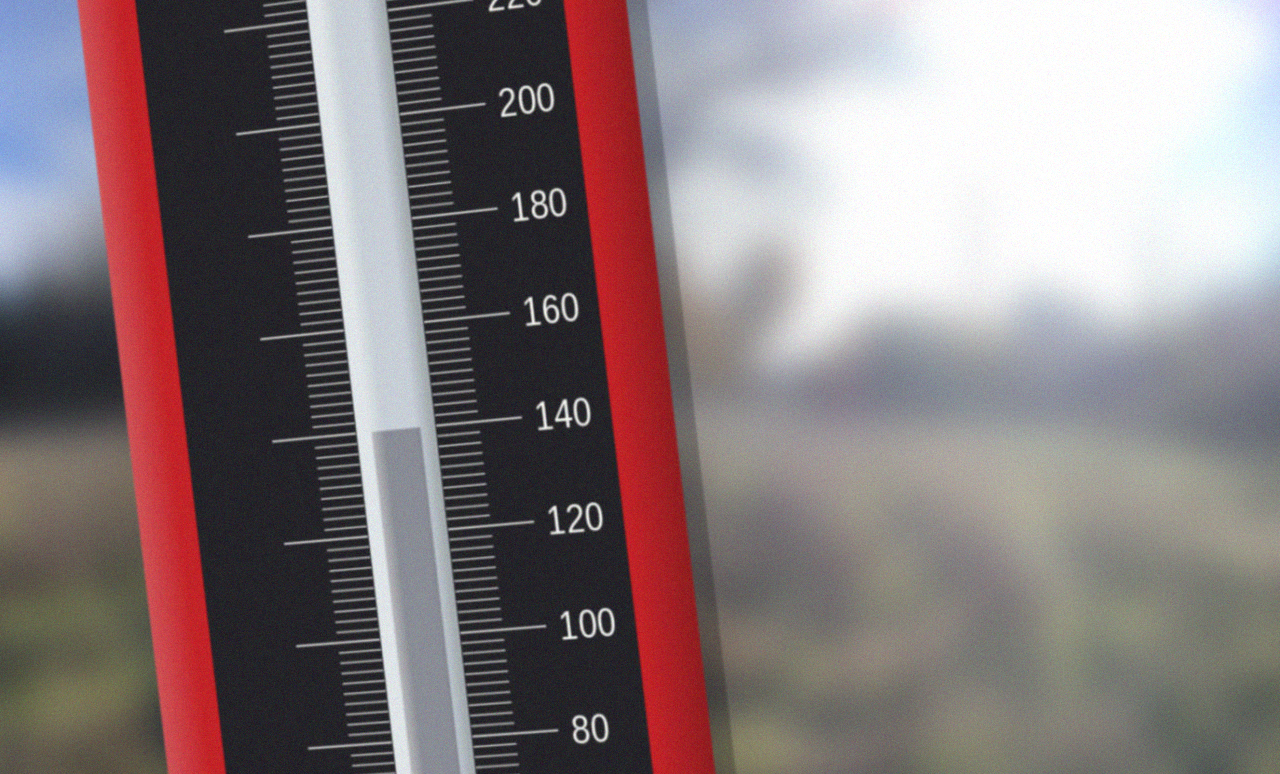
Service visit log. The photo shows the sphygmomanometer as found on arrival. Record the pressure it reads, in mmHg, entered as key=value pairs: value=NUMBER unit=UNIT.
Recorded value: value=140 unit=mmHg
